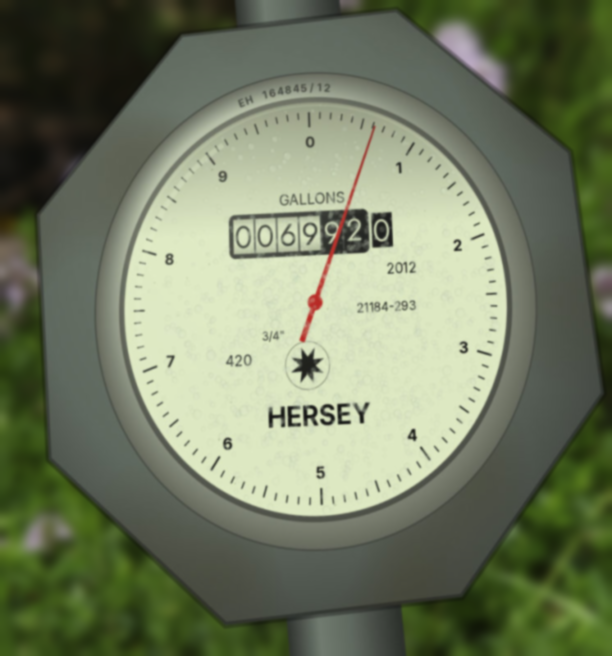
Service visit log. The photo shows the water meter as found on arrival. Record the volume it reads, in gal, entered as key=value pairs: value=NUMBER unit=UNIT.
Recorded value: value=69920.6 unit=gal
